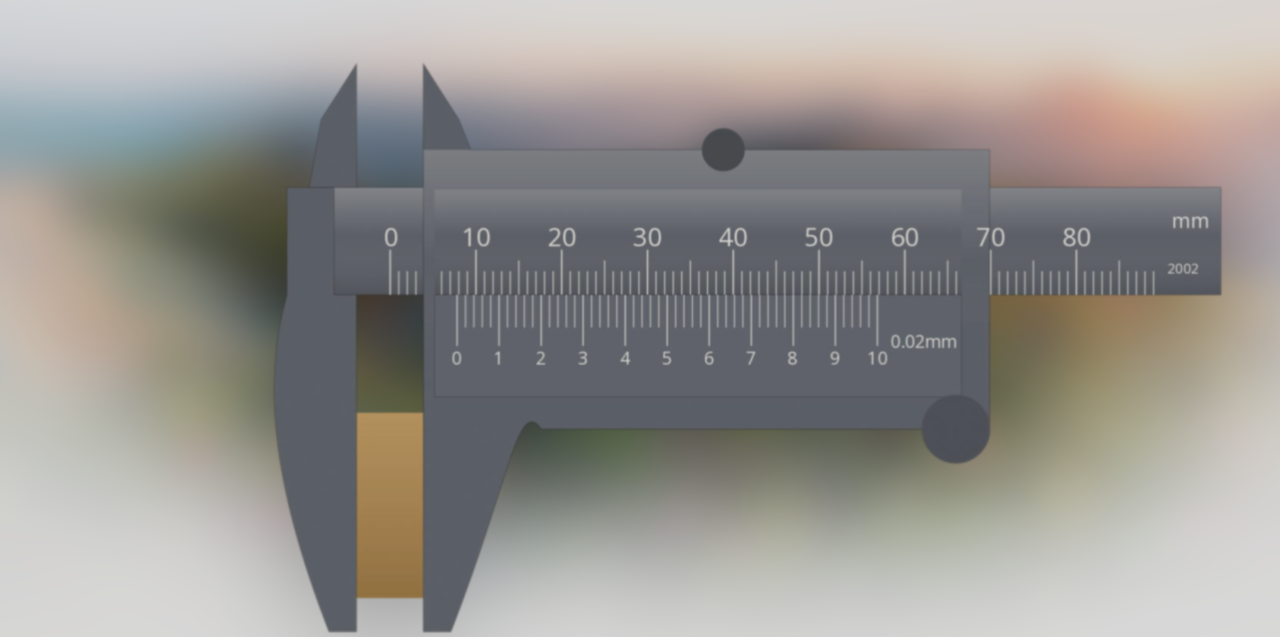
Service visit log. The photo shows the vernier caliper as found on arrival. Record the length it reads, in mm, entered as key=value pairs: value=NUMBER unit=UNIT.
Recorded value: value=7.8 unit=mm
